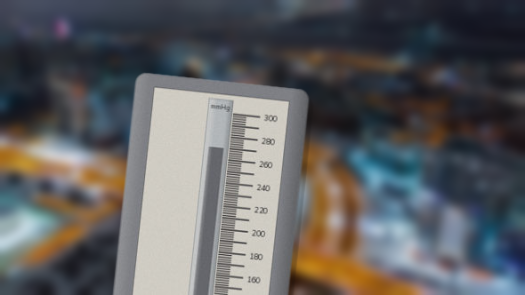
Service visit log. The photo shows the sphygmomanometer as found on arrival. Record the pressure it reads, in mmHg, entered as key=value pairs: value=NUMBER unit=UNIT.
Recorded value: value=270 unit=mmHg
